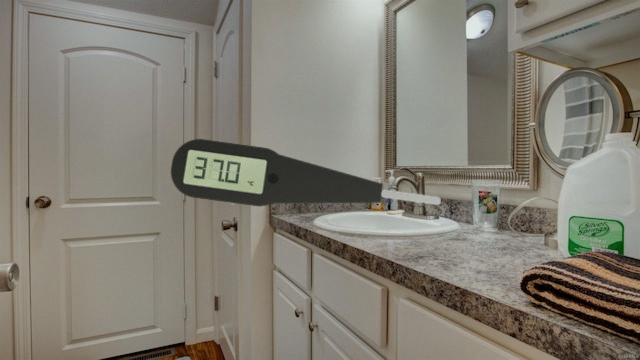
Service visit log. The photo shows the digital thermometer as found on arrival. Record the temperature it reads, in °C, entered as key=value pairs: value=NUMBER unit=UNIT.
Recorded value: value=37.0 unit=°C
